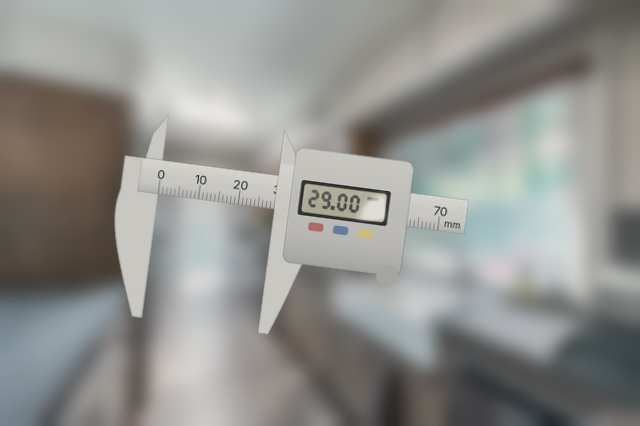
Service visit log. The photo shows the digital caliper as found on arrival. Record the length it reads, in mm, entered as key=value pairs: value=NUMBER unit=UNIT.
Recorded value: value=29.00 unit=mm
